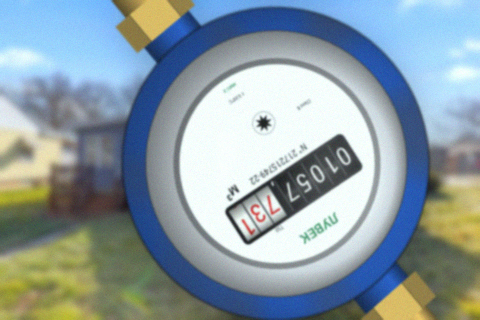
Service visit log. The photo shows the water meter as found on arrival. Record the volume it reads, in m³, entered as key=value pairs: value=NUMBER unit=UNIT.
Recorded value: value=1057.731 unit=m³
